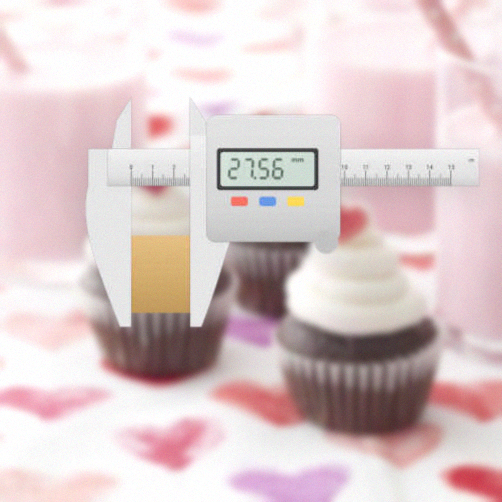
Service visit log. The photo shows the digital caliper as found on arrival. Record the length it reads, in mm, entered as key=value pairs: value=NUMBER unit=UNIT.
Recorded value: value=27.56 unit=mm
